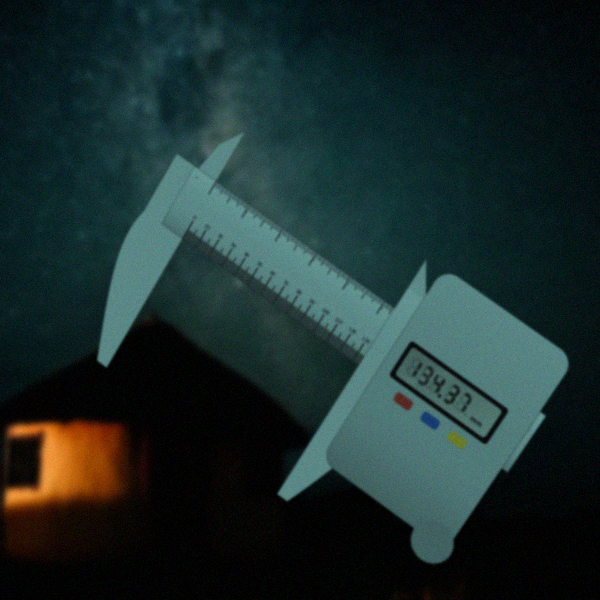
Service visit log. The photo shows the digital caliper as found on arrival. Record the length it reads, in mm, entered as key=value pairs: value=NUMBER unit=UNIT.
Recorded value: value=134.37 unit=mm
